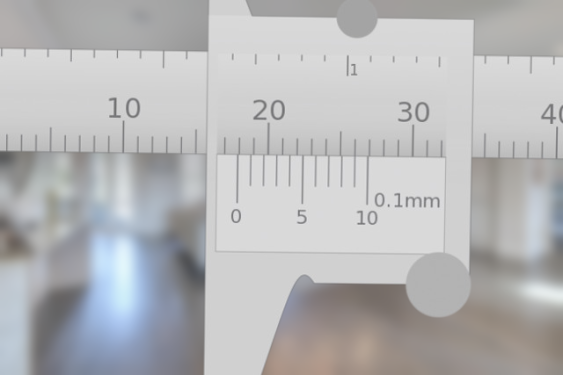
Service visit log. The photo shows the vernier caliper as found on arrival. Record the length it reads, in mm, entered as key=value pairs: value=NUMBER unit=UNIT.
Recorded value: value=17.9 unit=mm
